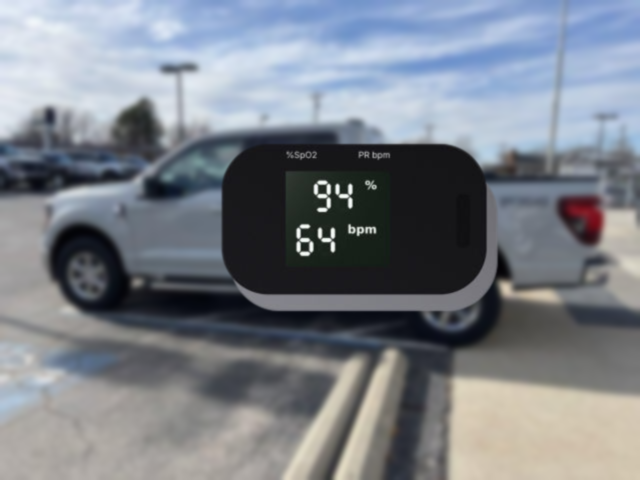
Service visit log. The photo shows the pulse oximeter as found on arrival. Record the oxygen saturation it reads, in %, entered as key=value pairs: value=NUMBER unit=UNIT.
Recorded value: value=94 unit=%
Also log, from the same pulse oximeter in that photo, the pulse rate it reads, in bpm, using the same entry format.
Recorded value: value=64 unit=bpm
